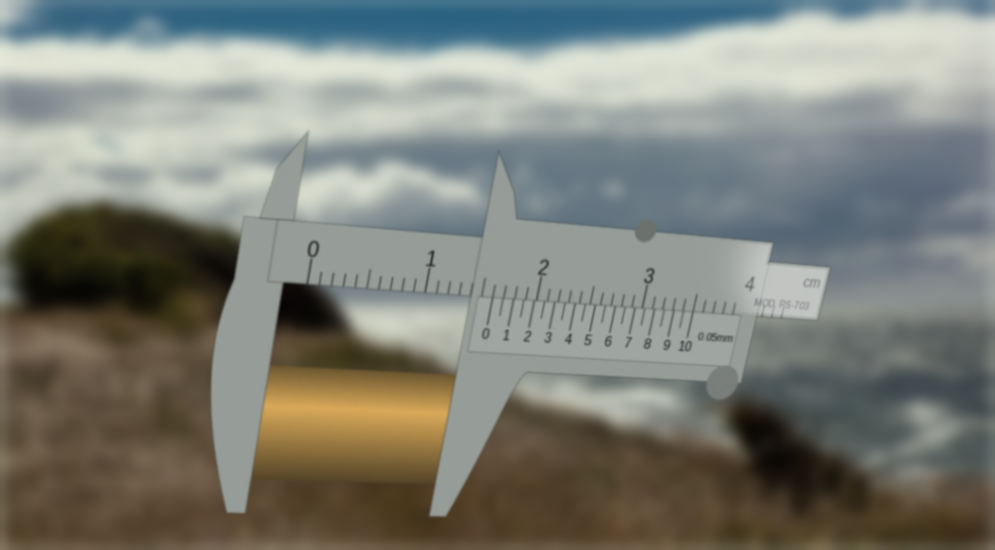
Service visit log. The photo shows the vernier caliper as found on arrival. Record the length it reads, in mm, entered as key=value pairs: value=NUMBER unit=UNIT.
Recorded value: value=16.0 unit=mm
